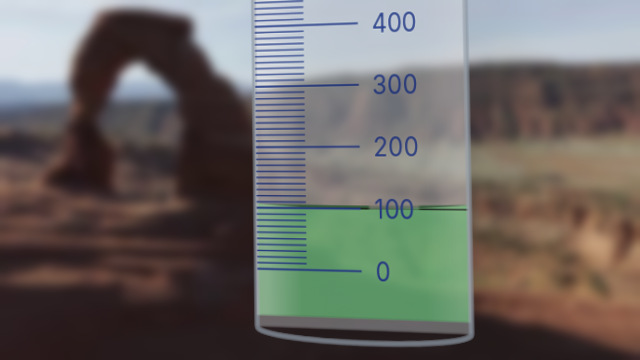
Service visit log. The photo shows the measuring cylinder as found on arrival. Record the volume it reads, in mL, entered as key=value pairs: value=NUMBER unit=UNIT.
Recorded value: value=100 unit=mL
